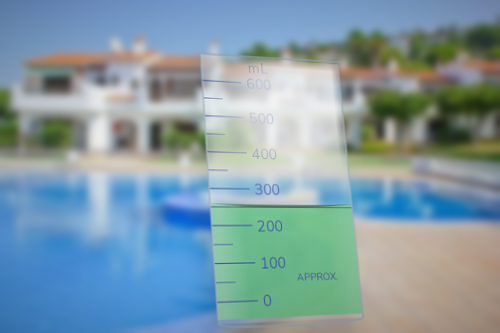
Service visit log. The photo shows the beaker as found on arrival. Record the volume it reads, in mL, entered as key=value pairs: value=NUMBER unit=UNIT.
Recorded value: value=250 unit=mL
